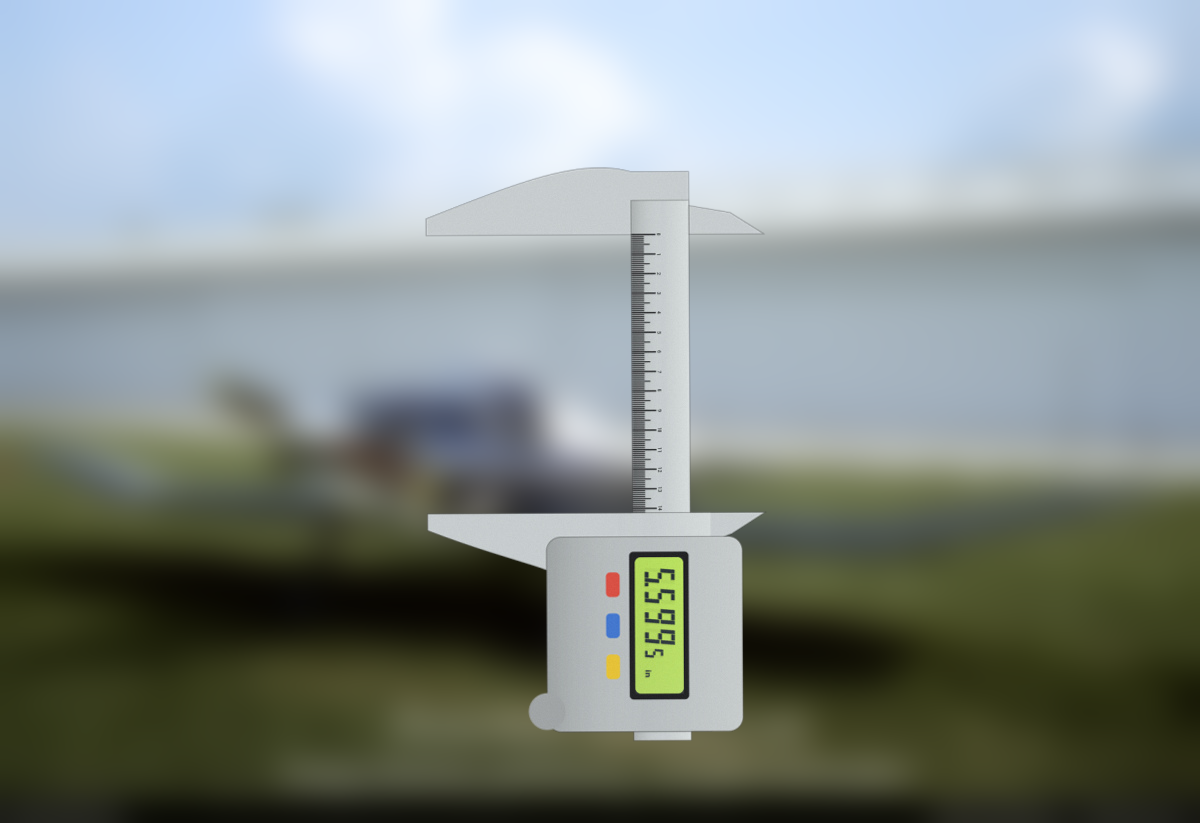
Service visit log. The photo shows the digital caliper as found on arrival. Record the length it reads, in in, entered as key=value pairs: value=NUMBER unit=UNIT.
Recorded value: value=5.5995 unit=in
